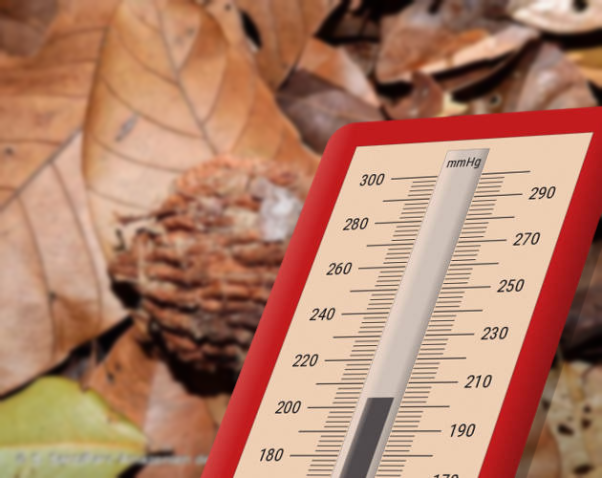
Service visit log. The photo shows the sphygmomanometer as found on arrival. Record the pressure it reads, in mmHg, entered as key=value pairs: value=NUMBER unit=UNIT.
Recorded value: value=204 unit=mmHg
